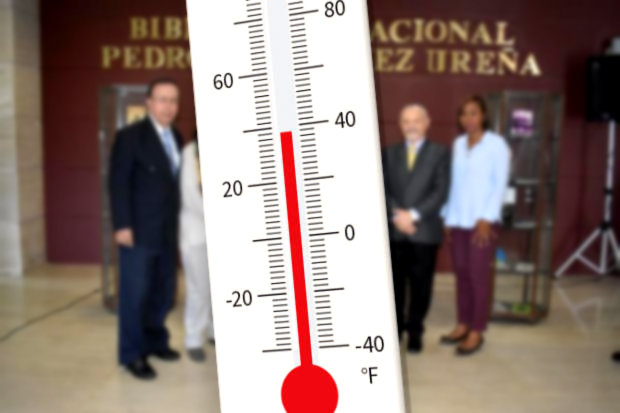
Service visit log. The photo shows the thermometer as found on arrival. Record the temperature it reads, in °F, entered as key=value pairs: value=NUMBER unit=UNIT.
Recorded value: value=38 unit=°F
